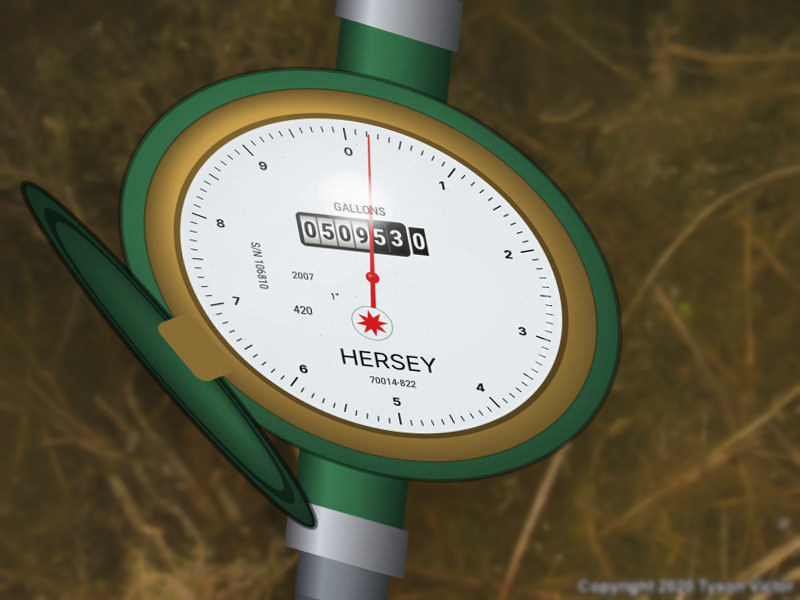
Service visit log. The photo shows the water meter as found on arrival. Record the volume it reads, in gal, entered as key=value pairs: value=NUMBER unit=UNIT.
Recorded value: value=509530.2 unit=gal
